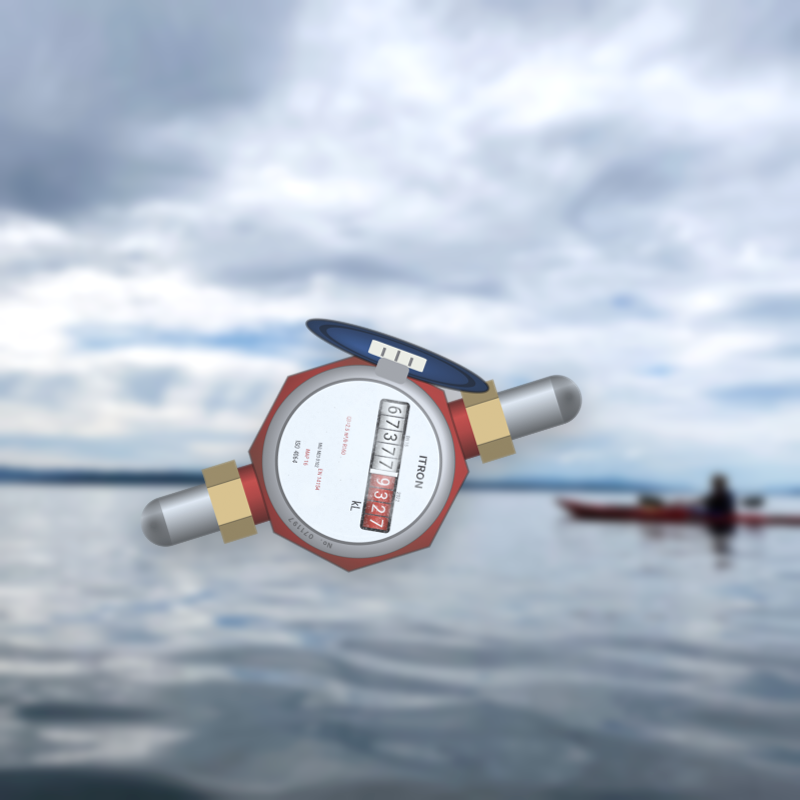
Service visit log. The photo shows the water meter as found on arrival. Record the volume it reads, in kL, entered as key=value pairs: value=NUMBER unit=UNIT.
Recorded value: value=67377.9327 unit=kL
